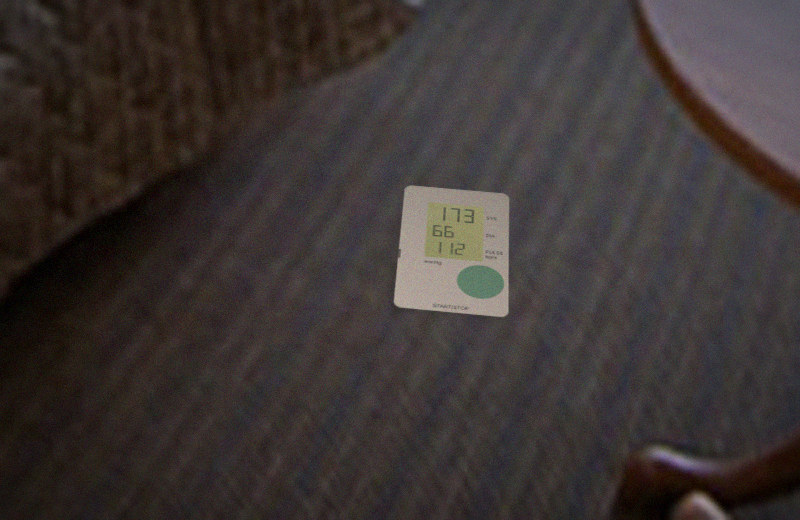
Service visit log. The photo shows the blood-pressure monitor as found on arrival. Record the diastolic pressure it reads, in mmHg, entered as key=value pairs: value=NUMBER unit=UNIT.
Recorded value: value=66 unit=mmHg
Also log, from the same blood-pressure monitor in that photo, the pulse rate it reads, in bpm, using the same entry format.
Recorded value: value=112 unit=bpm
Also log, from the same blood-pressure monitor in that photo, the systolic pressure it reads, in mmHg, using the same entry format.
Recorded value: value=173 unit=mmHg
